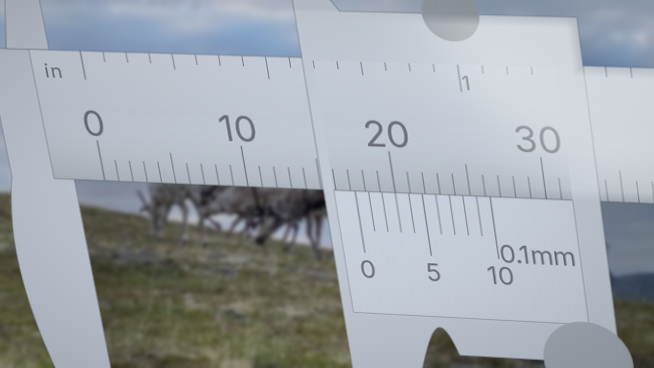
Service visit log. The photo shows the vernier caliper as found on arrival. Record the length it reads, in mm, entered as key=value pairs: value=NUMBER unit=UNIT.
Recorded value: value=17.3 unit=mm
